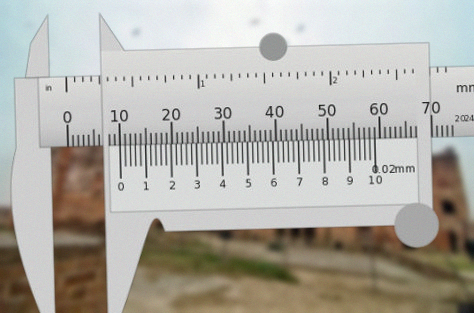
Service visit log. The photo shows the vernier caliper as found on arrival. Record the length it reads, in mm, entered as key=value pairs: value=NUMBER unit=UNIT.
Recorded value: value=10.0 unit=mm
